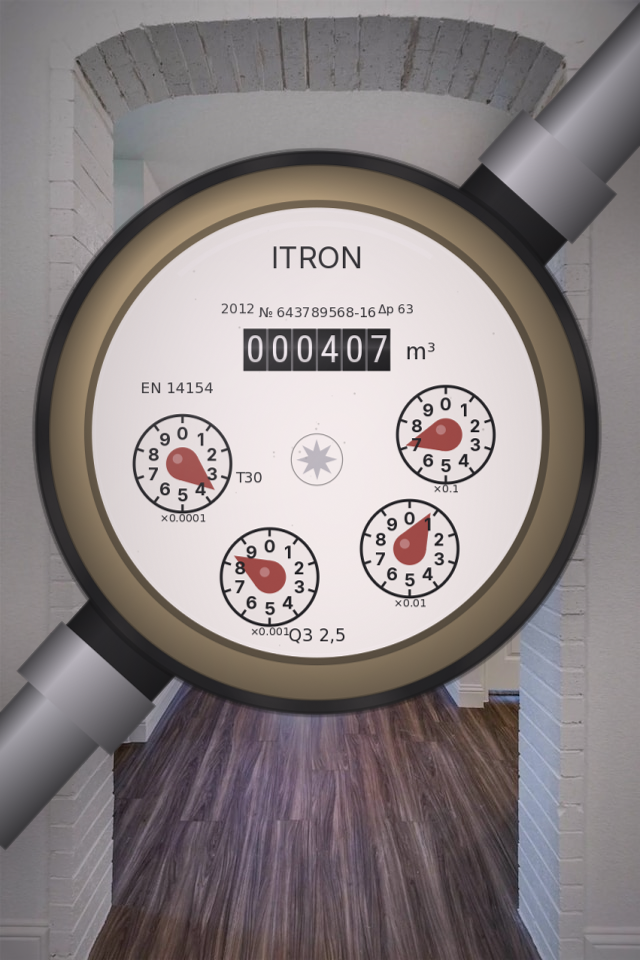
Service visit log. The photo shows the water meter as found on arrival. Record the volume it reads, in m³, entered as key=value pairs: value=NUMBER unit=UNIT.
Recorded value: value=407.7083 unit=m³
